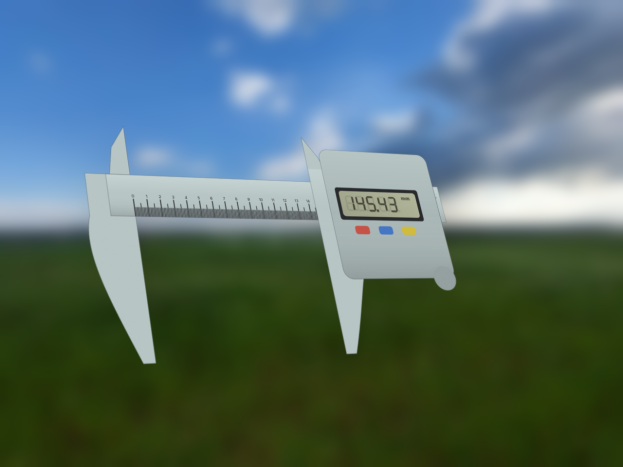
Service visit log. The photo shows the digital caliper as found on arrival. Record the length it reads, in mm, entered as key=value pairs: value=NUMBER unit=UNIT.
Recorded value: value=145.43 unit=mm
